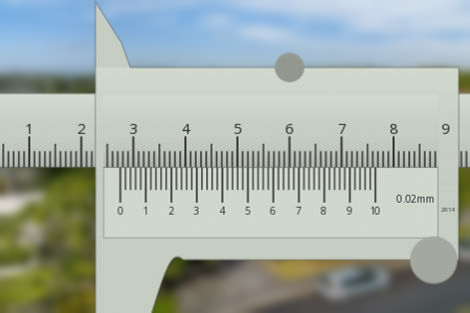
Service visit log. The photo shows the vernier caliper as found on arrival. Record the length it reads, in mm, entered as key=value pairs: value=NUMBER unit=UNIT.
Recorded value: value=27.5 unit=mm
